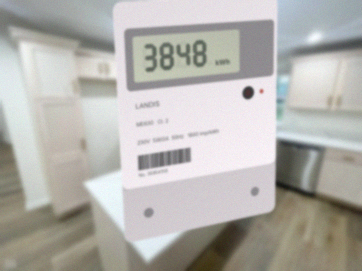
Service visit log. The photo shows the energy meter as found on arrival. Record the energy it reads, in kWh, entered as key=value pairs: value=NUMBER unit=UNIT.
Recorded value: value=3848 unit=kWh
